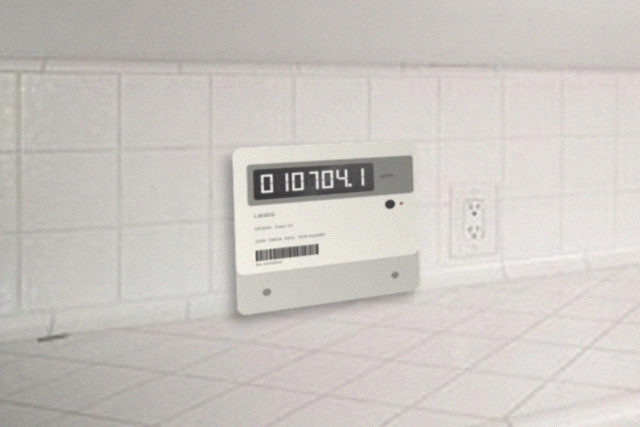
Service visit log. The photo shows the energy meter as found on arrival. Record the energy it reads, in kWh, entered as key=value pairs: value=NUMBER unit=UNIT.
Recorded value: value=10704.1 unit=kWh
